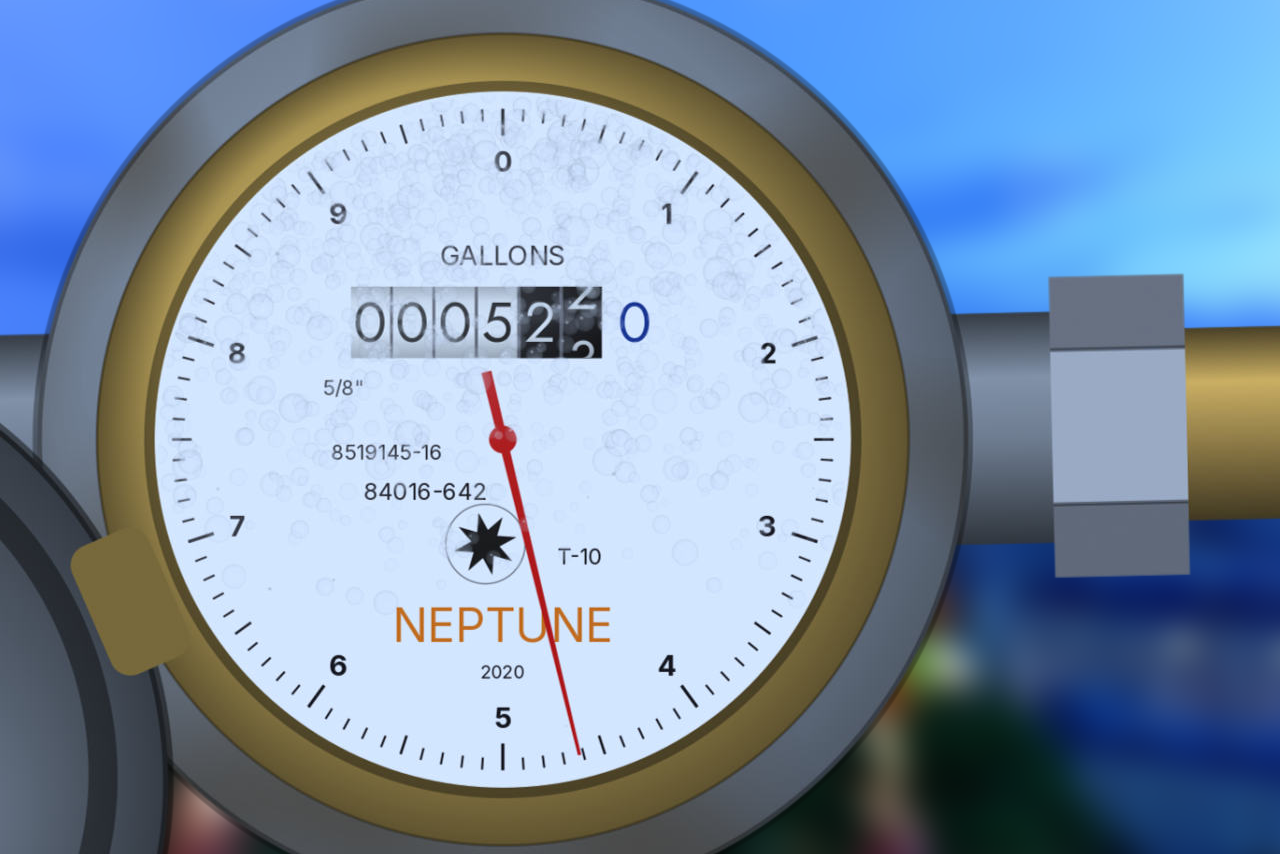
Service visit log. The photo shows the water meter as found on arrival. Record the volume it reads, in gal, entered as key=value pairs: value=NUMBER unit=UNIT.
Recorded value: value=5224.6 unit=gal
